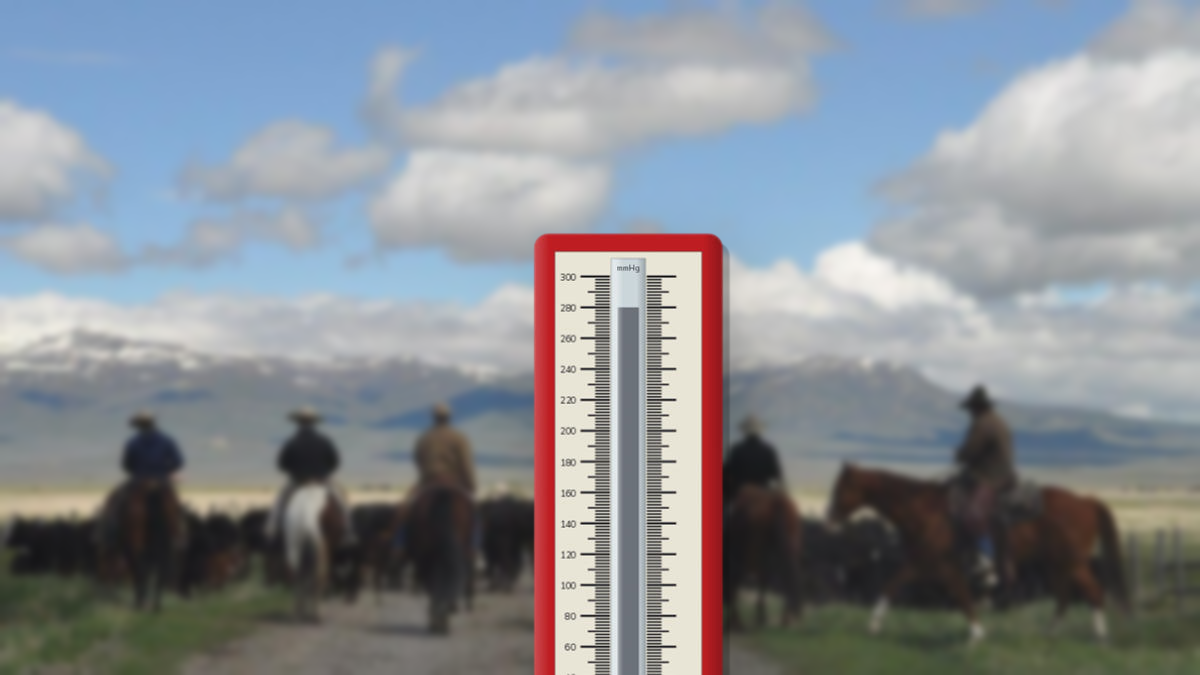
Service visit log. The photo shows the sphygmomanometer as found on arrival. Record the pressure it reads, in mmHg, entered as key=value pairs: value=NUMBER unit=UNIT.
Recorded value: value=280 unit=mmHg
